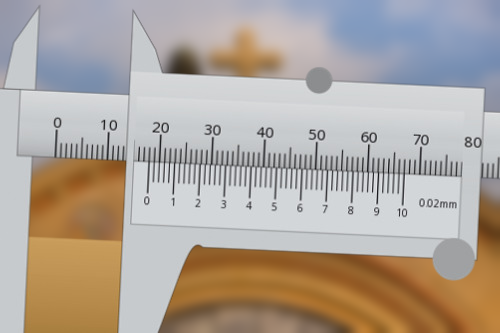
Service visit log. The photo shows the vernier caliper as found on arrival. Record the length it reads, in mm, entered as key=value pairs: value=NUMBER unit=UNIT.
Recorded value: value=18.0 unit=mm
